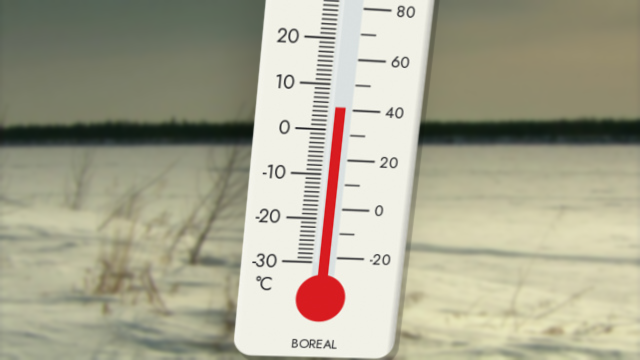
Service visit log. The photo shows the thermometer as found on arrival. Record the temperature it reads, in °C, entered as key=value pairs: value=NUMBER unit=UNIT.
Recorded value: value=5 unit=°C
